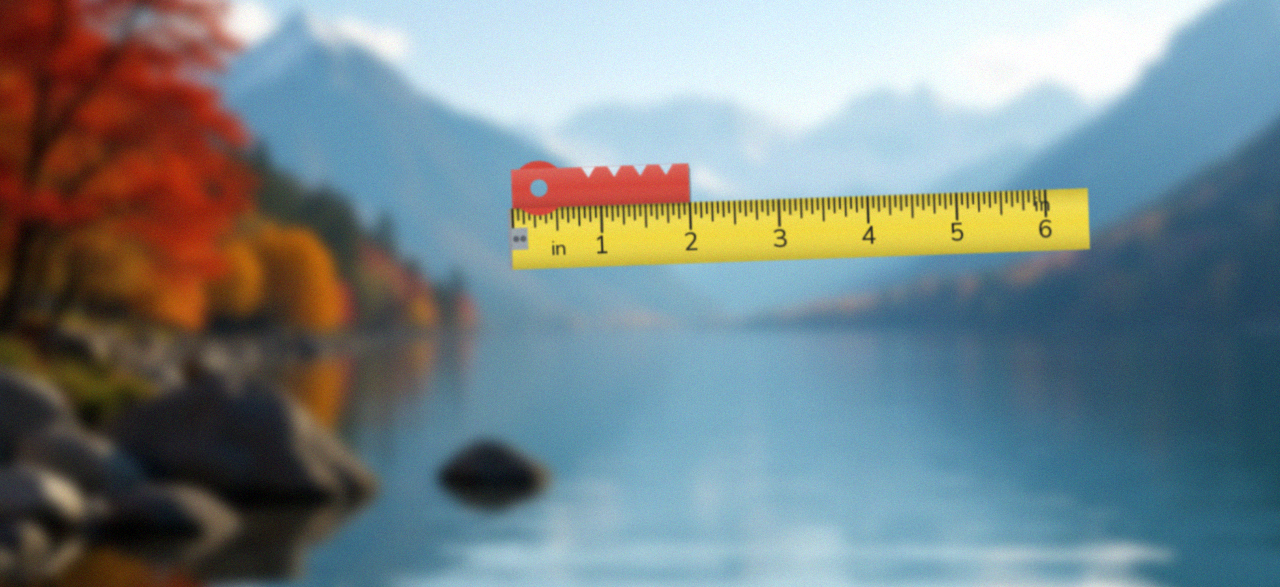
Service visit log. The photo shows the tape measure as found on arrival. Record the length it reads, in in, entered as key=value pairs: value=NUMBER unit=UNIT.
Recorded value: value=2 unit=in
